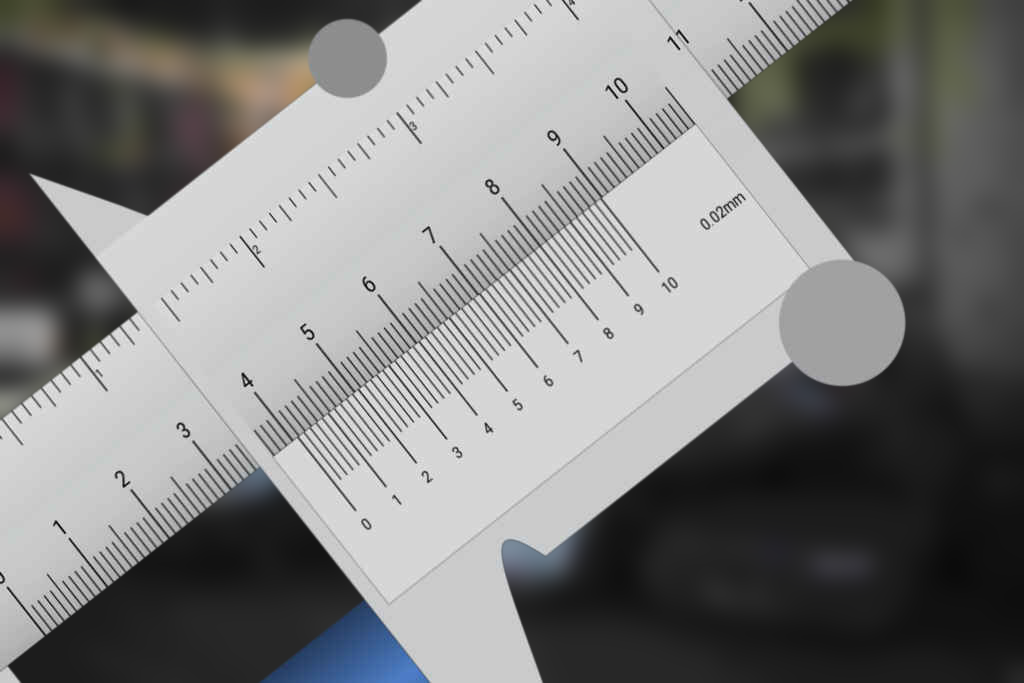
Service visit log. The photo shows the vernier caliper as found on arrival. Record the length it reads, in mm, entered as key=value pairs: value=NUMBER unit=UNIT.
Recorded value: value=40.8 unit=mm
